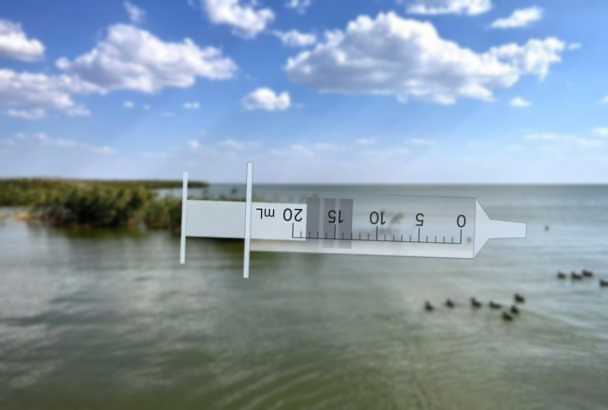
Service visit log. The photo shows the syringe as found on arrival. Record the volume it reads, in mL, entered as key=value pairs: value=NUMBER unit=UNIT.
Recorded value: value=13 unit=mL
